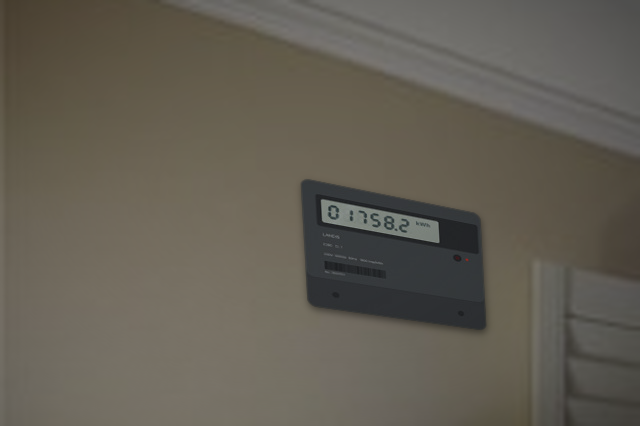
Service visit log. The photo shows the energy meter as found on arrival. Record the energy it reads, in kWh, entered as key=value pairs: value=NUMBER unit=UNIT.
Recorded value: value=1758.2 unit=kWh
